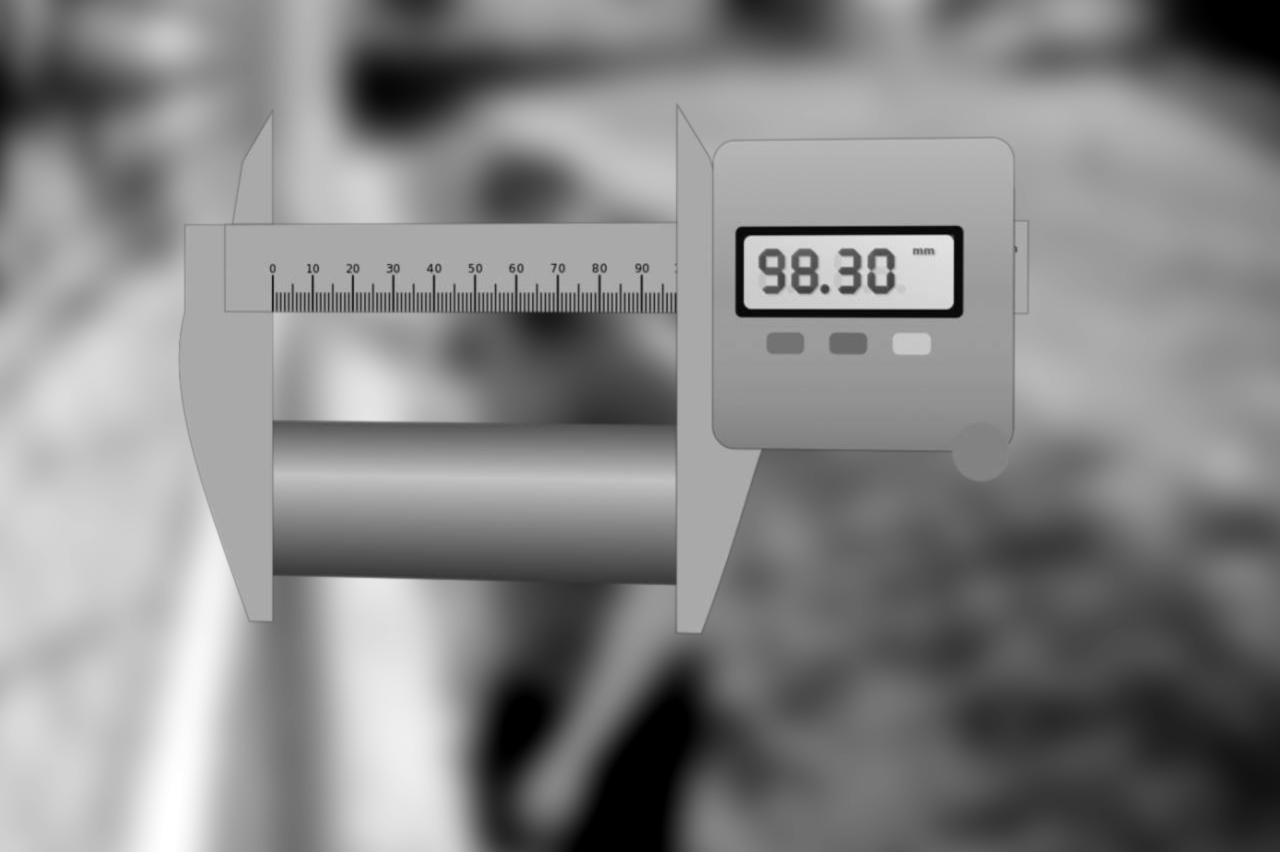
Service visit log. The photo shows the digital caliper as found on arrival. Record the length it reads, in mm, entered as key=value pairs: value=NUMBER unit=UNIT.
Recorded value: value=98.30 unit=mm
